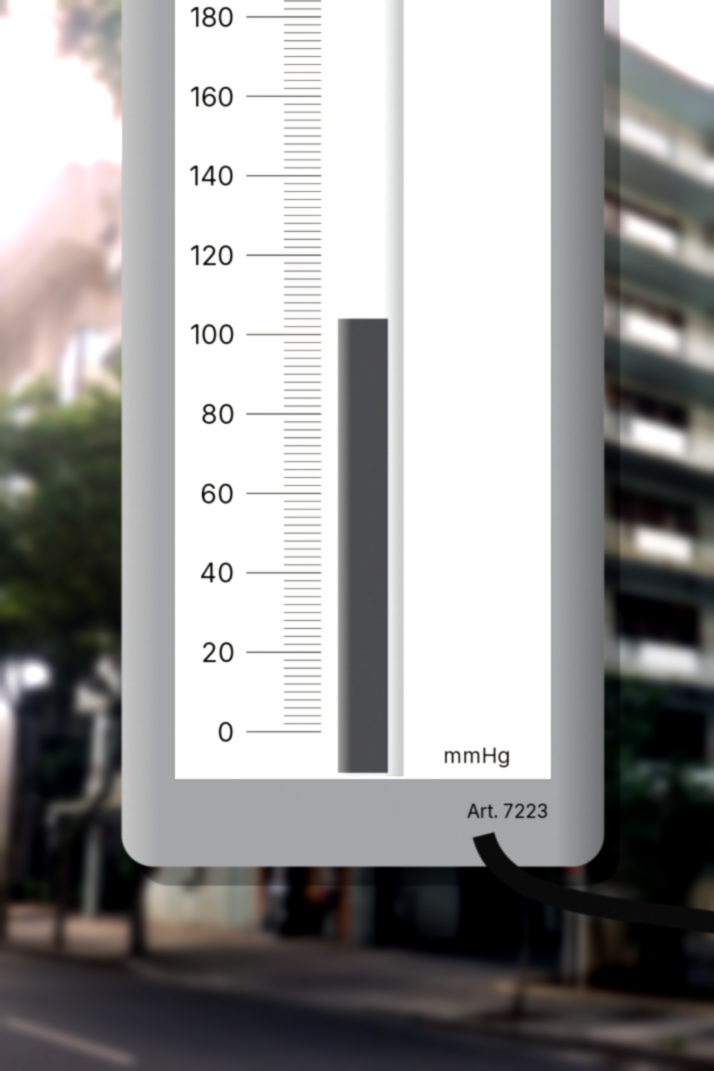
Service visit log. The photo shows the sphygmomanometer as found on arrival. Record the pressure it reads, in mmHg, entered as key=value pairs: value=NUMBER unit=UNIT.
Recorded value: value=104 unit=mmHg
